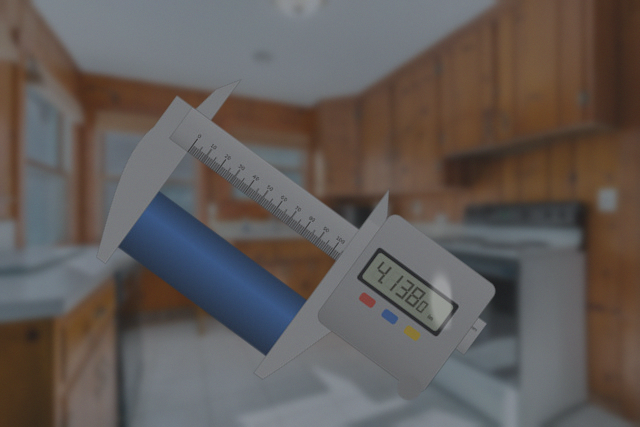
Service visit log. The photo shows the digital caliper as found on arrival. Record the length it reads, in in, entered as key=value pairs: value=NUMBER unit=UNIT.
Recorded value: value=4.1380 unit=in
